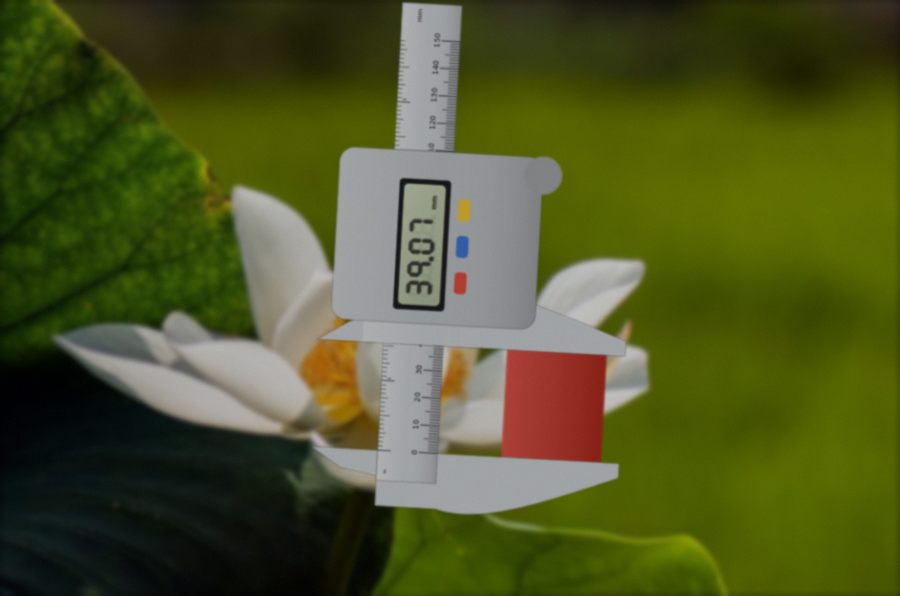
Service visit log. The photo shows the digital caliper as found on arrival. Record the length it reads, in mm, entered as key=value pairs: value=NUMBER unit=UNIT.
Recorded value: value=39.07 unit=mm
